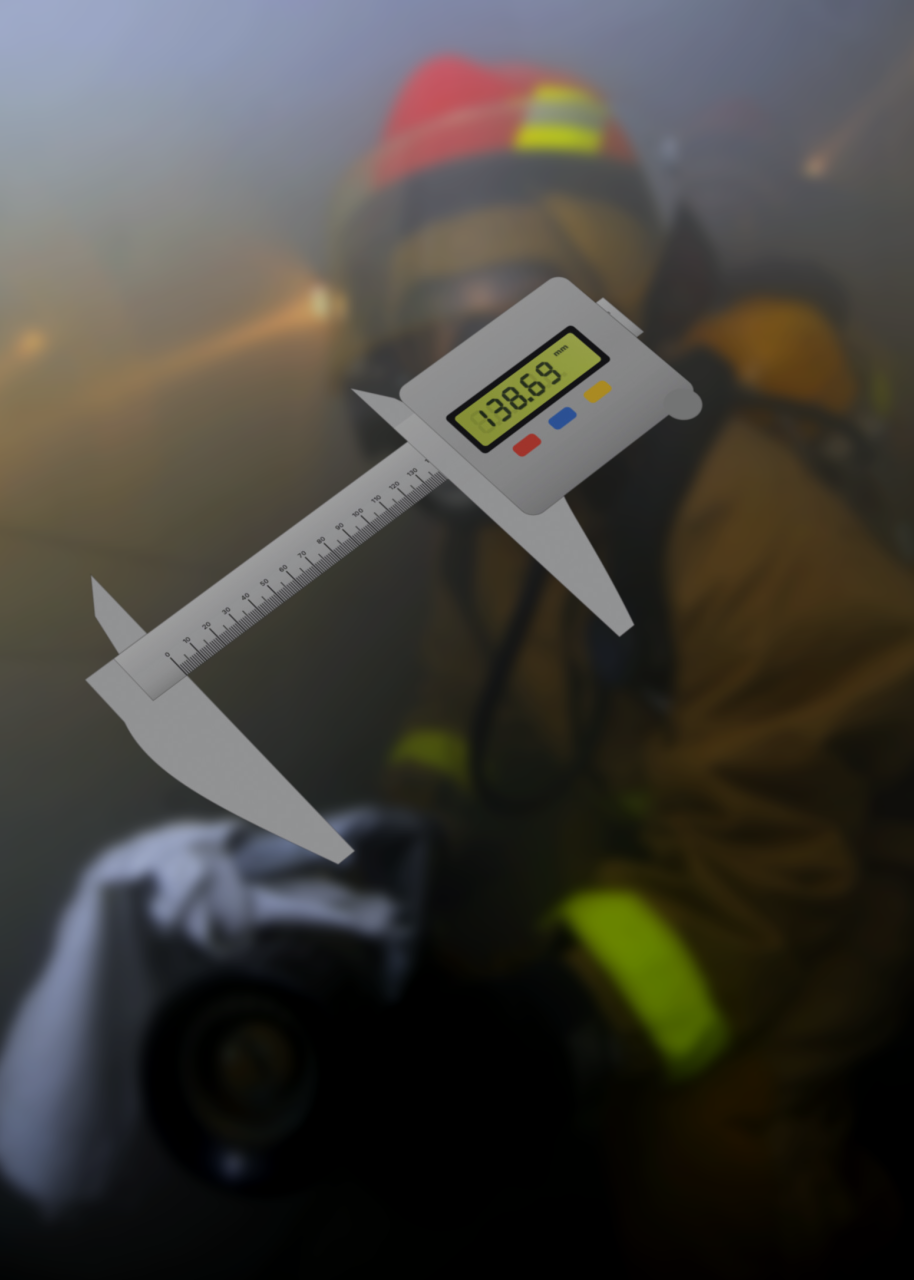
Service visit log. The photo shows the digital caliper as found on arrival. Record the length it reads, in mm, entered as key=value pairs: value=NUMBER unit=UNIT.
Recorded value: value=138.69 unit=mm
